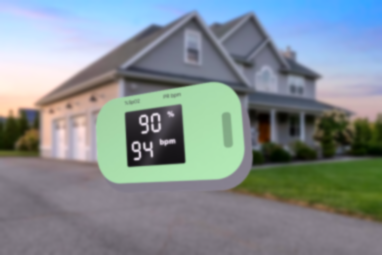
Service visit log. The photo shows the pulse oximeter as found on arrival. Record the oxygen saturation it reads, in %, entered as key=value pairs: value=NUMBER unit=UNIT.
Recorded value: value=90 unit=%
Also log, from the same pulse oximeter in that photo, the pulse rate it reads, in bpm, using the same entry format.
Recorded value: value=94 unit=bpm
